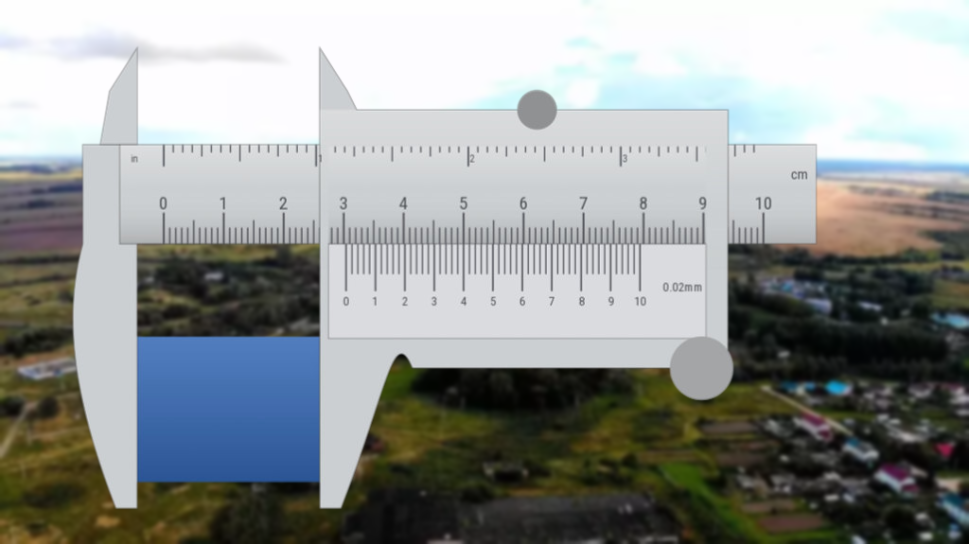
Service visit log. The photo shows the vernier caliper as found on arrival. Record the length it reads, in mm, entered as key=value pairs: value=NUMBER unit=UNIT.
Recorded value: value=30.4 unit=mm
